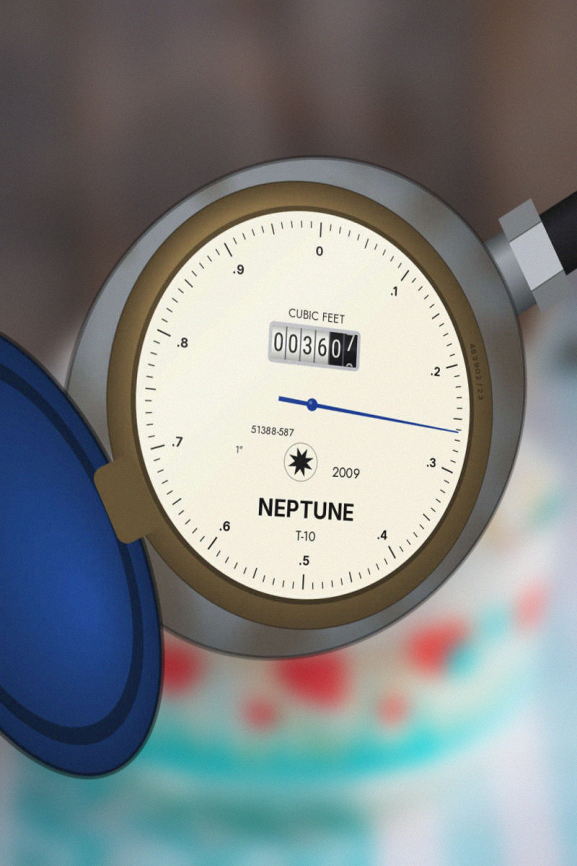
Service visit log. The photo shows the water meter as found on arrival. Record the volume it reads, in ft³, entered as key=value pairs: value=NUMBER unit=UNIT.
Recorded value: value=3607.26 unit=ft³
